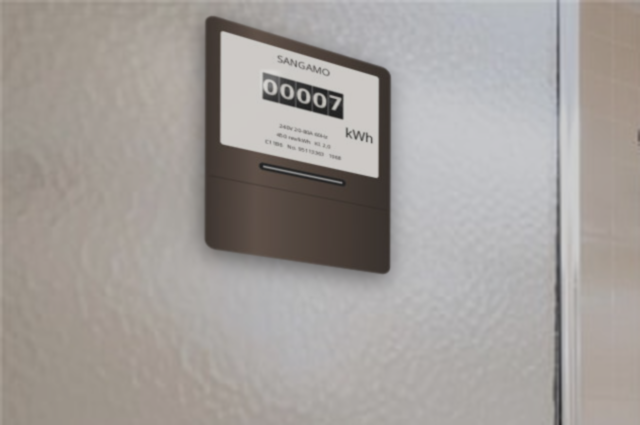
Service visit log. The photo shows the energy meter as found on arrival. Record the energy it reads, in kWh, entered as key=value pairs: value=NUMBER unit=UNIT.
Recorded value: value=7 unit=kWh
